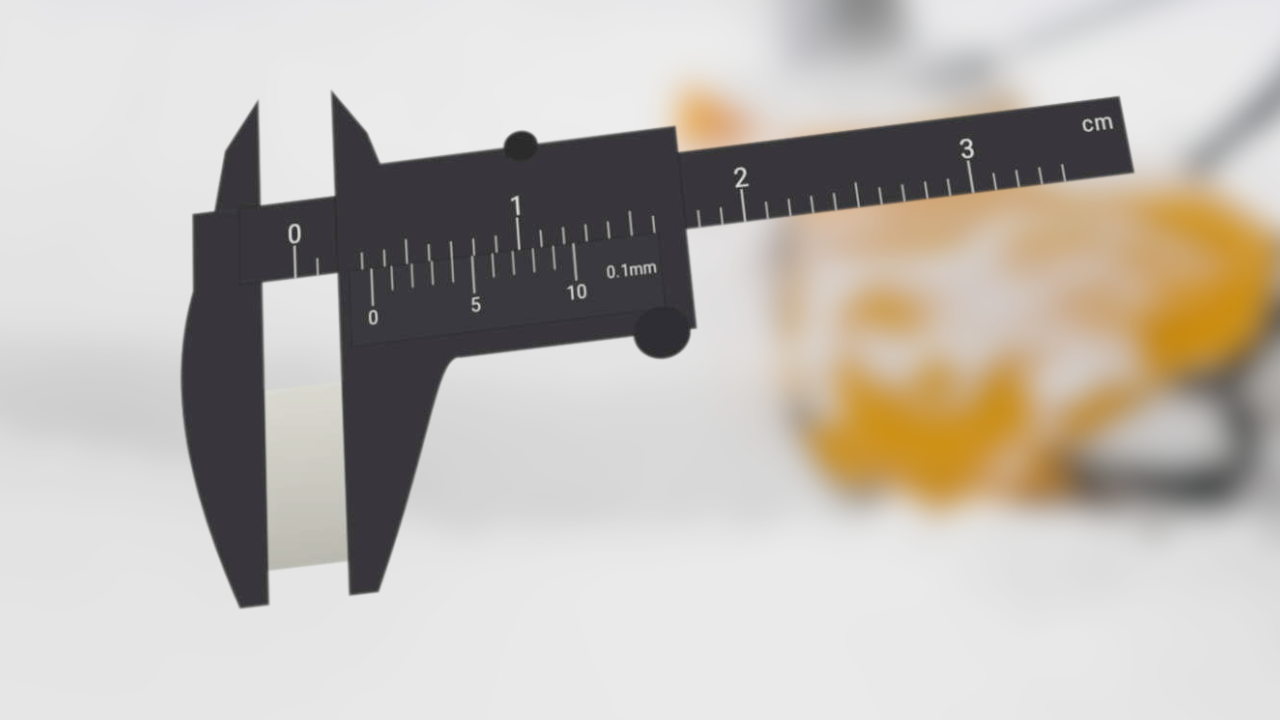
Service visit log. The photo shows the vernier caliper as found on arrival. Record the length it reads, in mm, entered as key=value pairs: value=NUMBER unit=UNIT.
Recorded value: value=3.4 unit=mm
